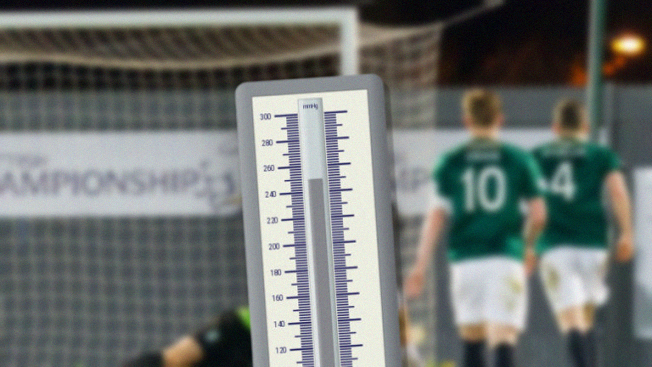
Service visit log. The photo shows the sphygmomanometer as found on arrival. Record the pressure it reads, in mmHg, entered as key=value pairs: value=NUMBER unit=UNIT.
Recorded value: value=250 unit=mmHg
